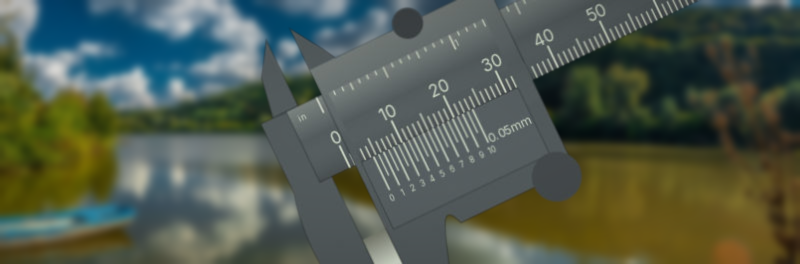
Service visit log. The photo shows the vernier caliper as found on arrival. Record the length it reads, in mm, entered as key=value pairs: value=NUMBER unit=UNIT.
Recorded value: value=4.5 unit=mm
